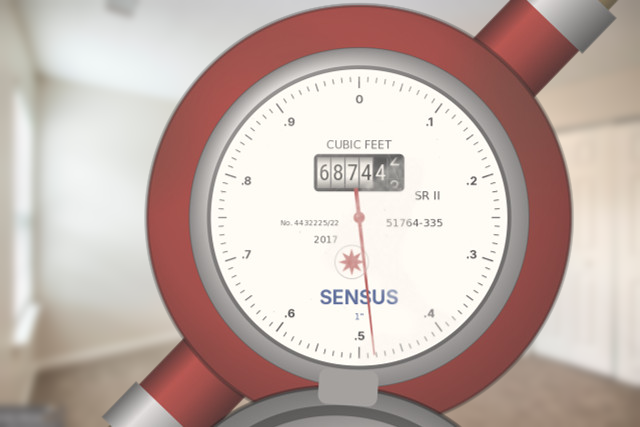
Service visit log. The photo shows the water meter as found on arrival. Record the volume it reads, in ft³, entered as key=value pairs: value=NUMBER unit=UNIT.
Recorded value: value=687442.48 unit=ft³
